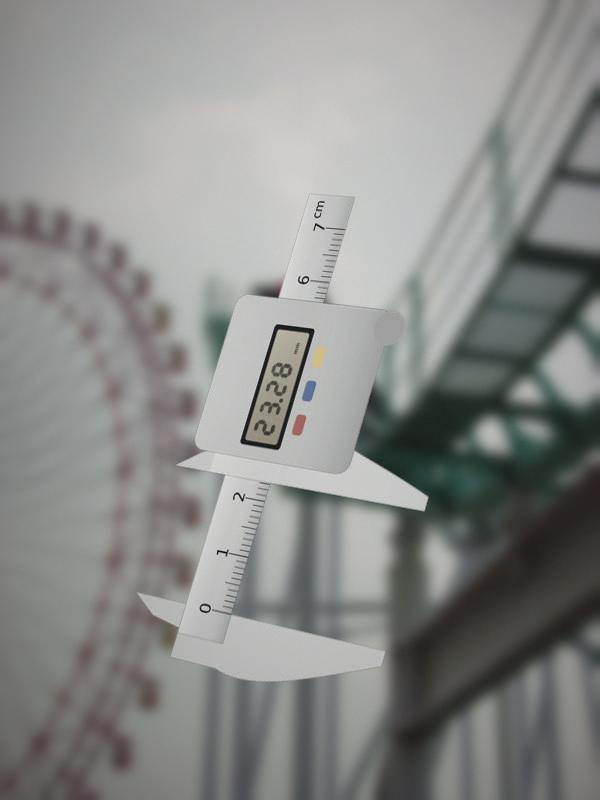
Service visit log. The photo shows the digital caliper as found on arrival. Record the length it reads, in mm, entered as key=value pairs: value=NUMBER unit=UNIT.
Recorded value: value=23.28 unit=mm
